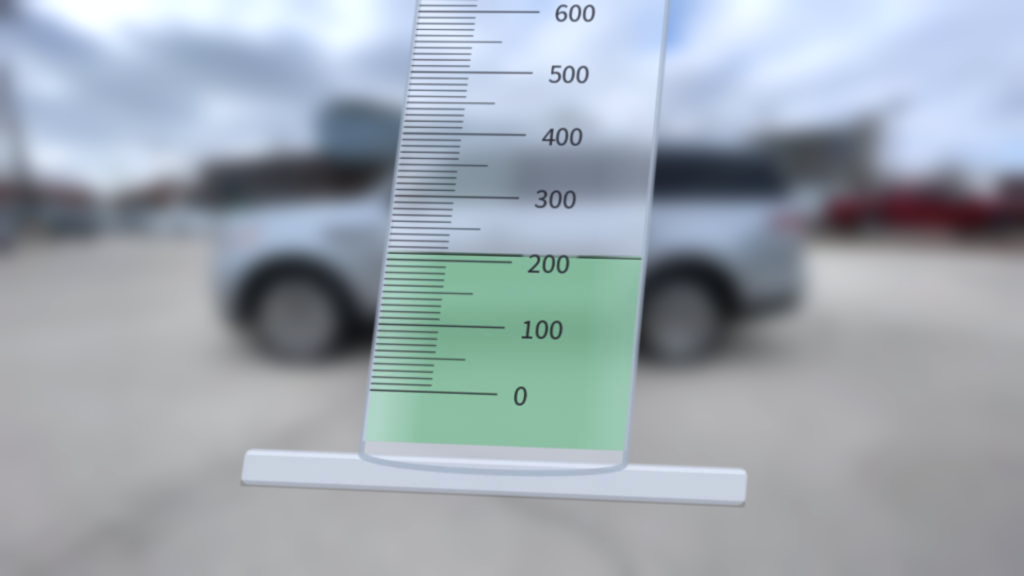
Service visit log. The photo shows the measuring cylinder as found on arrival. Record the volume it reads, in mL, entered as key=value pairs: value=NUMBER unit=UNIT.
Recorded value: value=210 unit=mL
